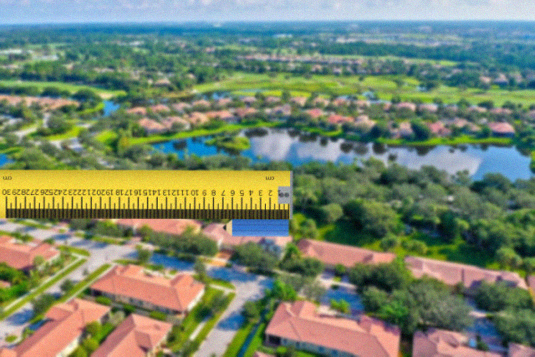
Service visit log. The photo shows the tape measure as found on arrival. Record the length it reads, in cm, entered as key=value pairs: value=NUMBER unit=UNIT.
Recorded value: value=7 unit=cm
